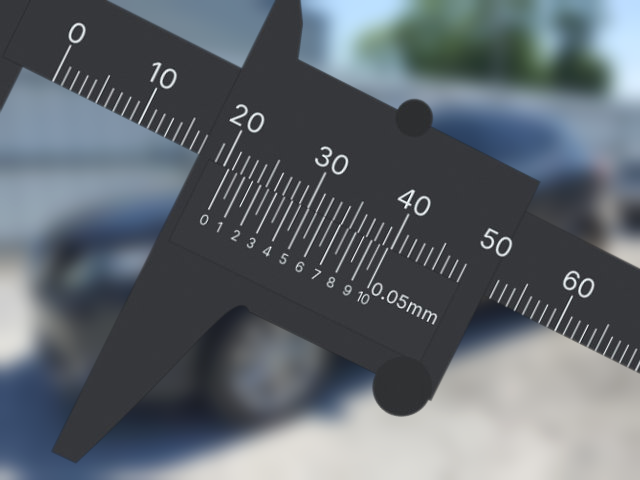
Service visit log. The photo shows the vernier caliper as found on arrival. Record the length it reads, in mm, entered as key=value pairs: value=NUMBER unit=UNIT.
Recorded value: value=20.6 unit=mm
